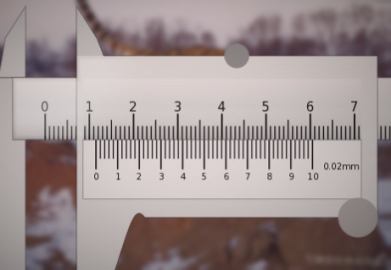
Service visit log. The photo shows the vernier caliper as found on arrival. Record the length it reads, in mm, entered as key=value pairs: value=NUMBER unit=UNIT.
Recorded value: value=11.5 unit=mm
